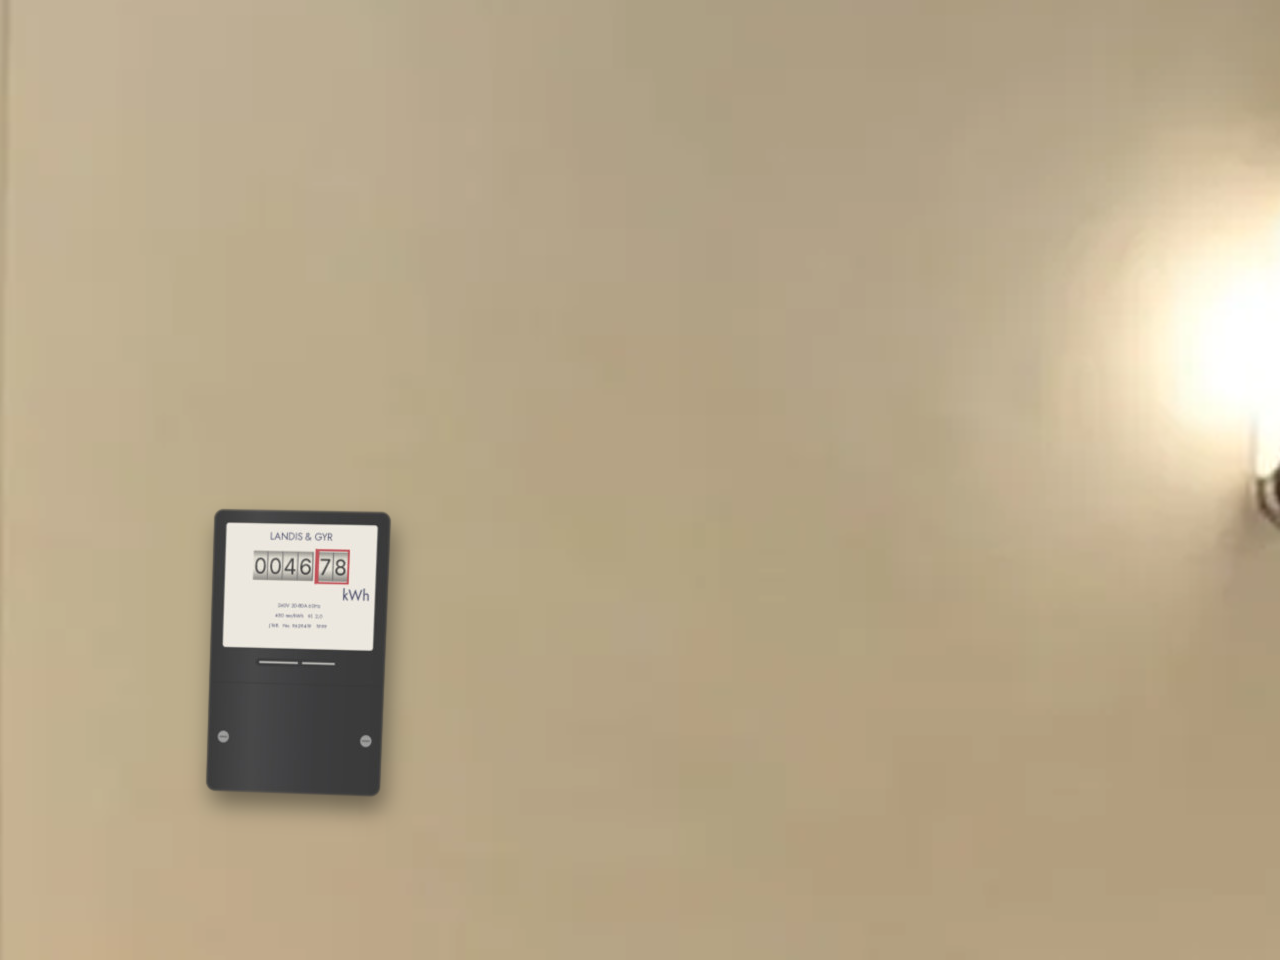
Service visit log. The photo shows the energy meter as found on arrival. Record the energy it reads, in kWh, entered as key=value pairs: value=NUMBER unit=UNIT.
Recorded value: value=46.78 unit=kWh
